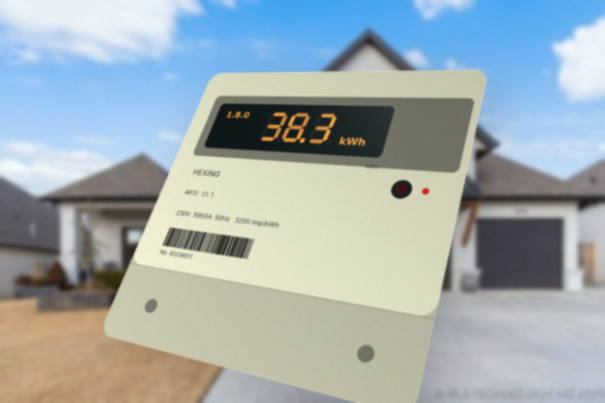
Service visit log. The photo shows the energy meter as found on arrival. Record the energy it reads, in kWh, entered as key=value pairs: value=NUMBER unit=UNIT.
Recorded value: value=38.3 unit=kWh
